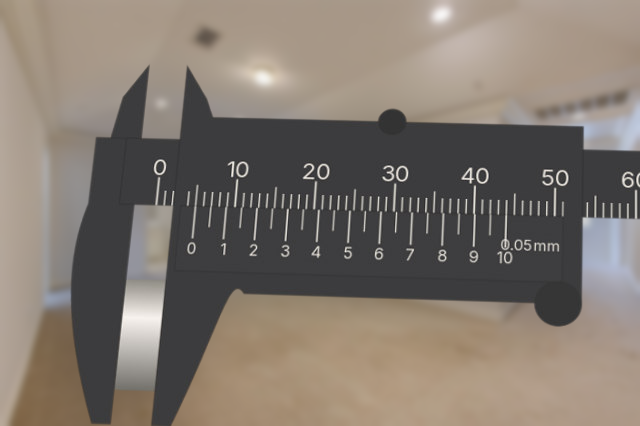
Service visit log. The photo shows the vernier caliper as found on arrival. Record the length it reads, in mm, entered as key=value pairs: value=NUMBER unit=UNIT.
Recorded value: value=5.0 unit=mm
